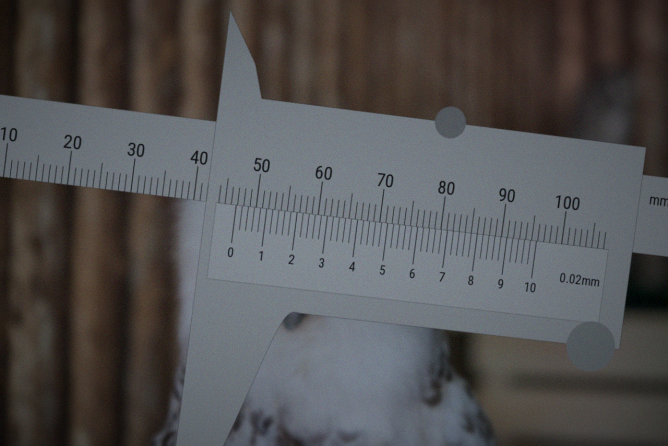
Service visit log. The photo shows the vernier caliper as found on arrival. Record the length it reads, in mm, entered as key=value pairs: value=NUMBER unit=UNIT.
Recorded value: value=46.8 unit=mm
